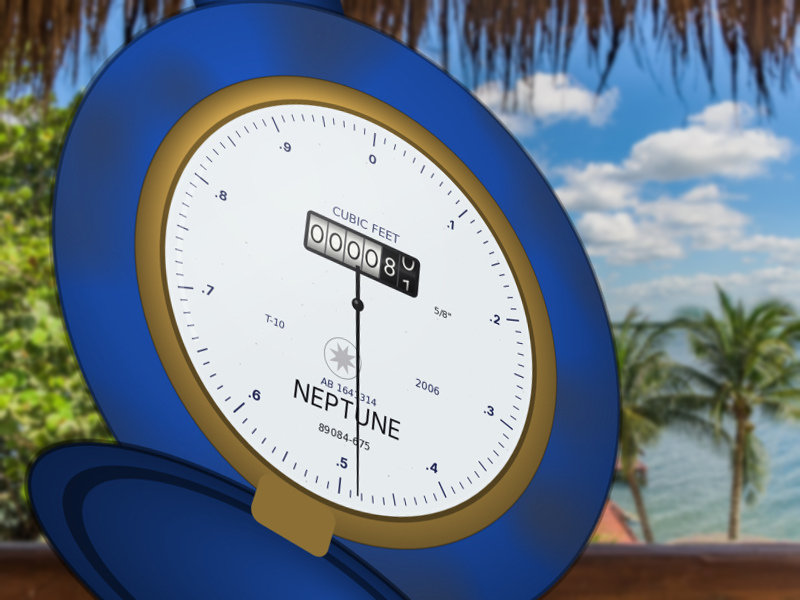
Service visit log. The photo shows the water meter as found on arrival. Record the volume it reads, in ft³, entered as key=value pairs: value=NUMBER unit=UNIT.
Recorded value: value=80.48 unit=ft³
